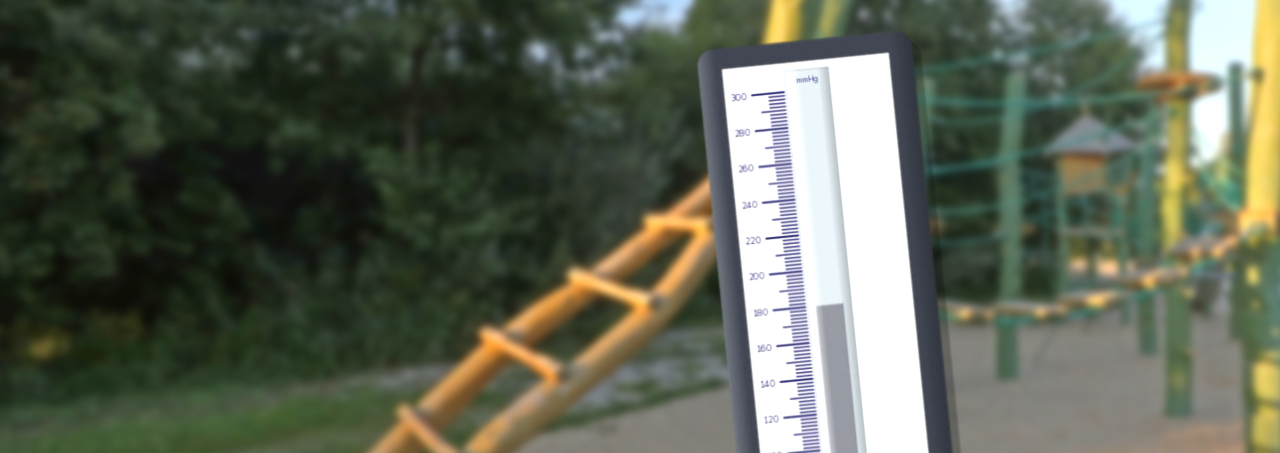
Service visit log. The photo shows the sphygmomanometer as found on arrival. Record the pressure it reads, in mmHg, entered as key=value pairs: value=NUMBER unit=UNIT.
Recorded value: value=180 unit=mmHg
